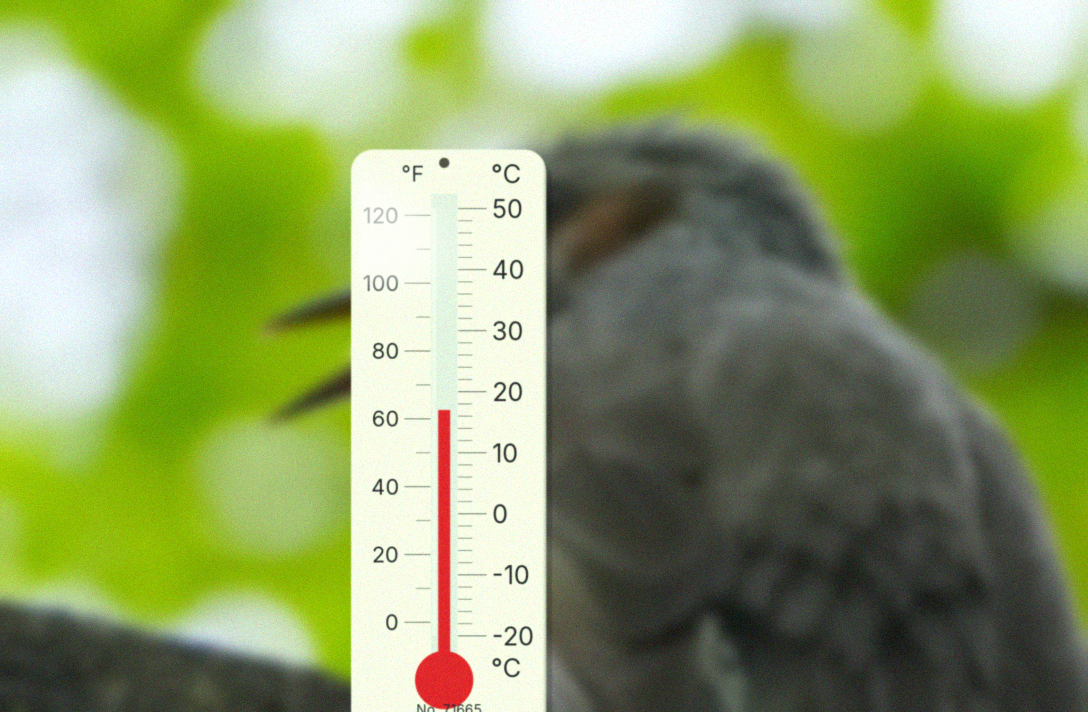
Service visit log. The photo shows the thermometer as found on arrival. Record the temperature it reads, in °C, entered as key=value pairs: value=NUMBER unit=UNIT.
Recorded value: value=17 unit=°C
